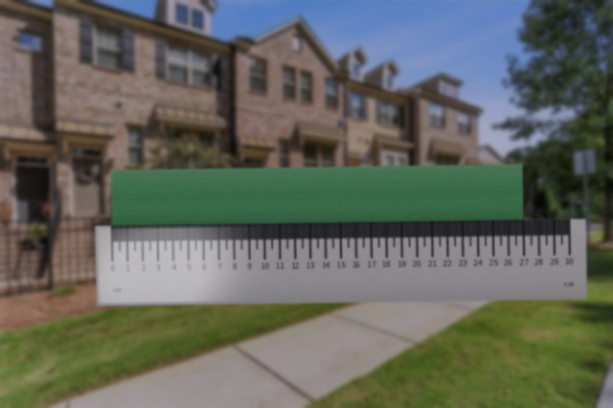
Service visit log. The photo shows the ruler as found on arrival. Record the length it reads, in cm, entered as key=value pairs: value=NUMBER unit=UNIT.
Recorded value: value=27 unit=cm
